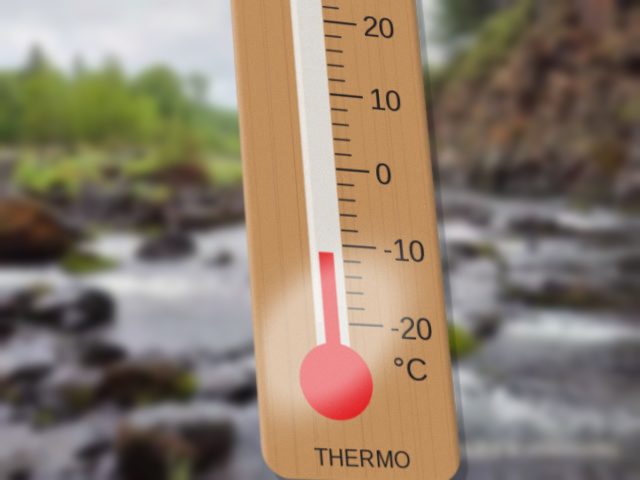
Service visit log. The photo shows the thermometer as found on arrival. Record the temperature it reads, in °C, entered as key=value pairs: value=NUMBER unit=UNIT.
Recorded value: value=-11 unit=°C
